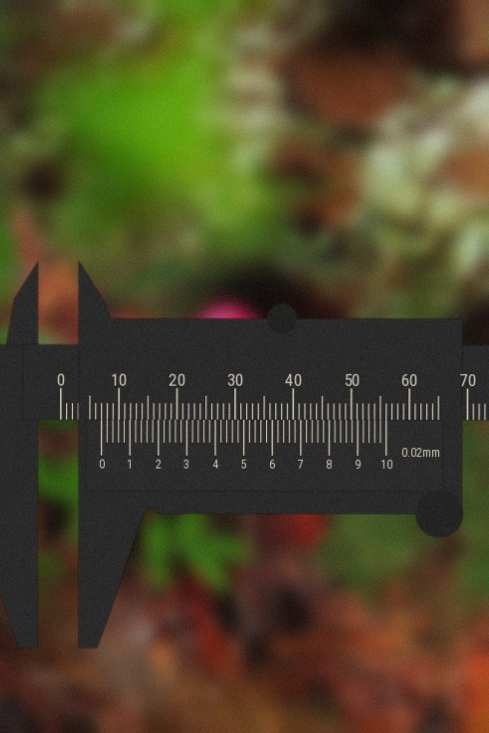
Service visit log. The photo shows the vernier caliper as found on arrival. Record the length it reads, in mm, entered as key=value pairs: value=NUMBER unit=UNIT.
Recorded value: value=7.0 unit=mm
